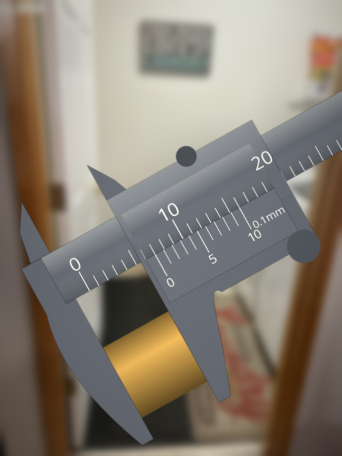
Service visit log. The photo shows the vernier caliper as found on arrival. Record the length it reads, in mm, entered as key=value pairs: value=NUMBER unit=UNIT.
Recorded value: value=7.0 unit=mm
